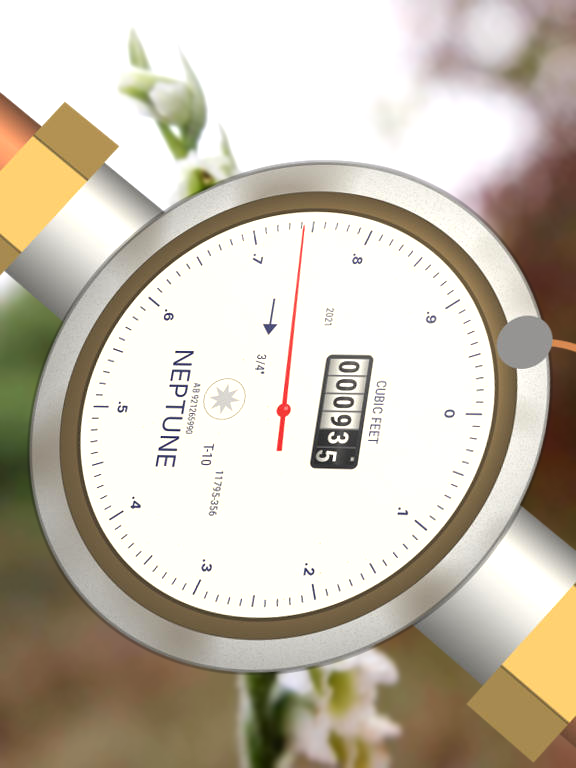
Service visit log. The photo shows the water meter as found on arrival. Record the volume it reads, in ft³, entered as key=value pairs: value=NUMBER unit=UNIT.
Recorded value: value=934.74 unit=ft³
